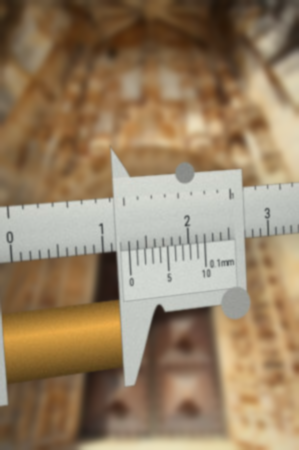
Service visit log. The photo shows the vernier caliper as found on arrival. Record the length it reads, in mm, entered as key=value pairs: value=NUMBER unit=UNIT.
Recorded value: value=13.0 unit=mm
